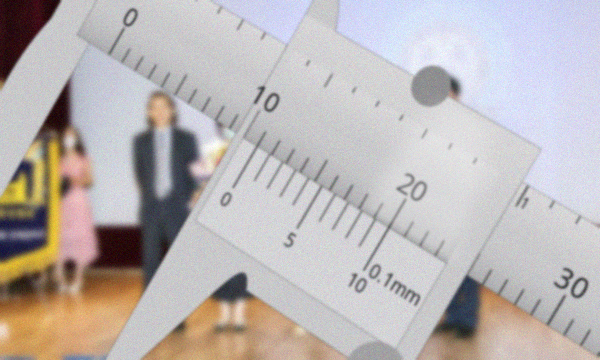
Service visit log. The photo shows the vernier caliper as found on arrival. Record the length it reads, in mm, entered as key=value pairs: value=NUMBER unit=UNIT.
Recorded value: value=11.0 unit=mm
